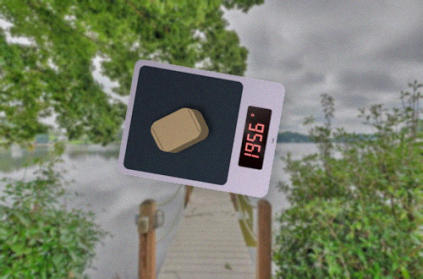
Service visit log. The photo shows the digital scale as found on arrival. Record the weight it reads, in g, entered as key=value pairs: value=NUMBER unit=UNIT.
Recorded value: value=1956 unit=g
